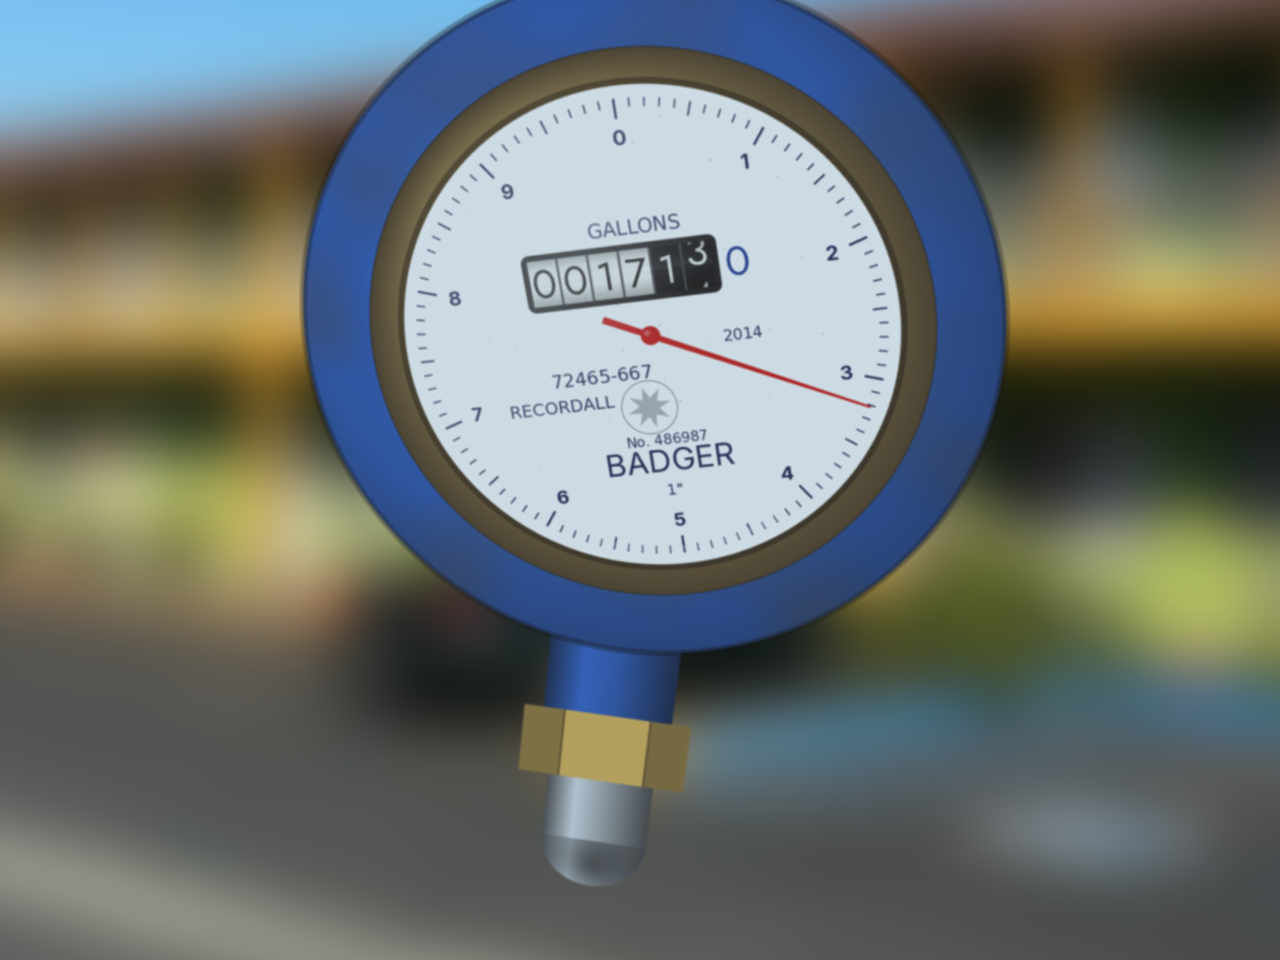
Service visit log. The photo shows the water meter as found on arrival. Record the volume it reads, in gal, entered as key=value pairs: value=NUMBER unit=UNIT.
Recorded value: value=17133.2 unit=gal
